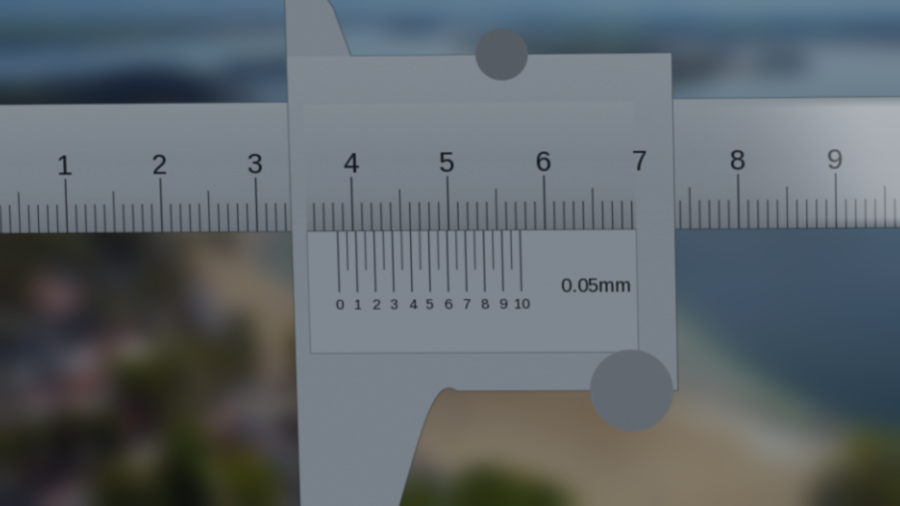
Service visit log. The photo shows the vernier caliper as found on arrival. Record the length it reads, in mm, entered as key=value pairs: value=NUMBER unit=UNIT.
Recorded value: value=38.4 unit=mm
